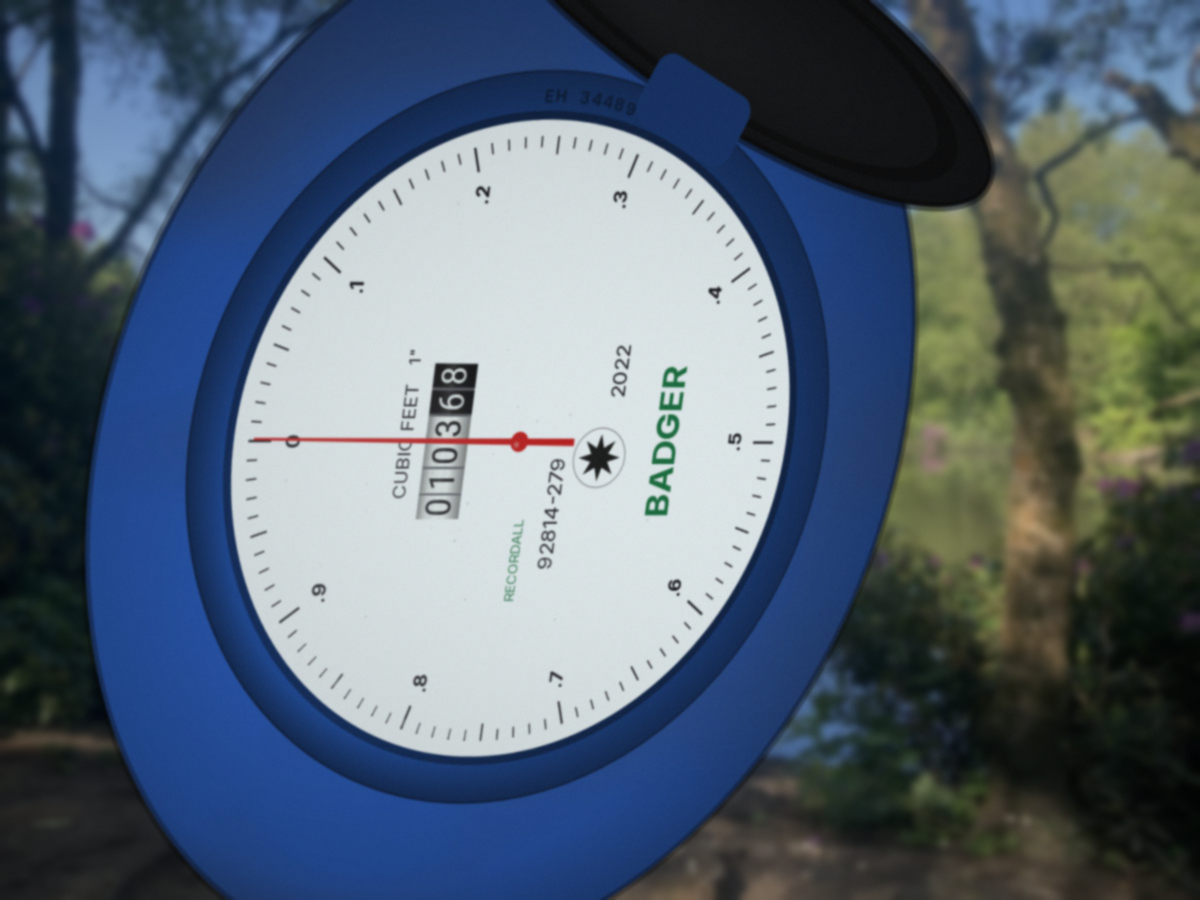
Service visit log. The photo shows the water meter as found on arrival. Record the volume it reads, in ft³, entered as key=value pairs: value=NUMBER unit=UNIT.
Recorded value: value=10368.00 unit=ft³
